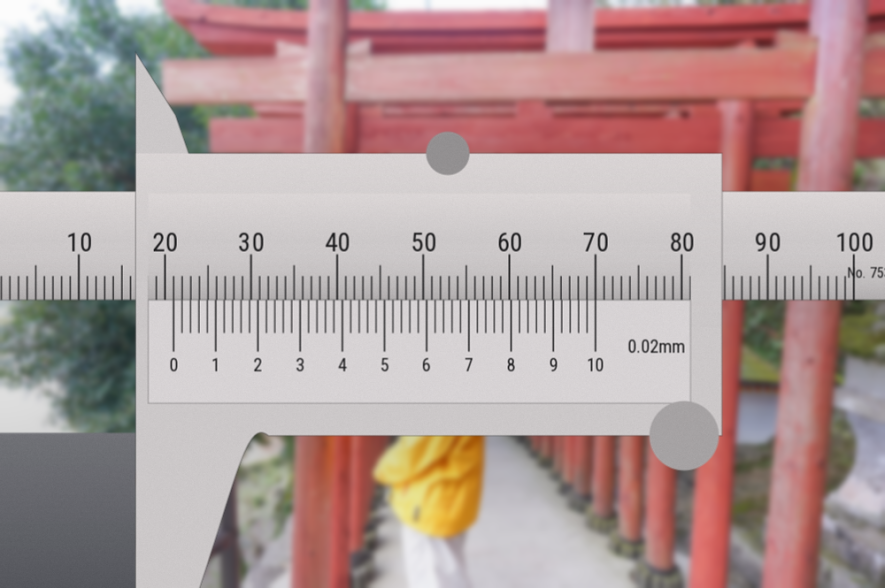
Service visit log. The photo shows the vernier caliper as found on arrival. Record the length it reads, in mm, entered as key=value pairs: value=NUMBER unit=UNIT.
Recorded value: value=21.0 unit=mm
